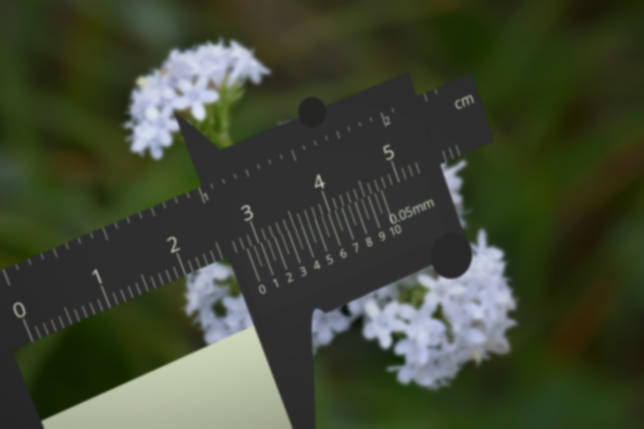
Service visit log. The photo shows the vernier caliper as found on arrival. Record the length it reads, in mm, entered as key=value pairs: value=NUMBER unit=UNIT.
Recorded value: value=28.4 unit=mm
